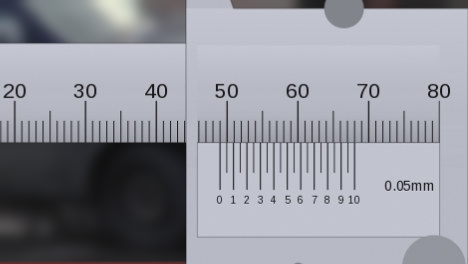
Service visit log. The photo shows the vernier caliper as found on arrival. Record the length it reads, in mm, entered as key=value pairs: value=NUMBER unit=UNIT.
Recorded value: value=49.0 unit=mm
